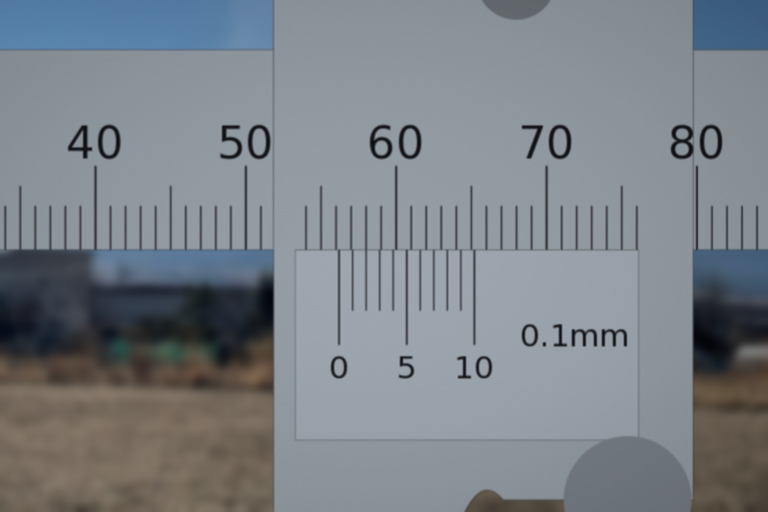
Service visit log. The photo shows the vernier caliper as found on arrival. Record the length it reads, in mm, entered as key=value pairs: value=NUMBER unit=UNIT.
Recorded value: value=56.2 unit=mm
